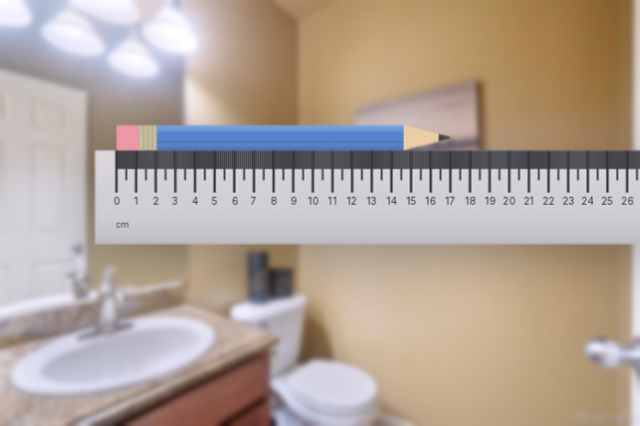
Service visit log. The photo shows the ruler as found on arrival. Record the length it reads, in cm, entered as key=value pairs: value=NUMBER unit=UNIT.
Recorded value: value=17 unit=cm
